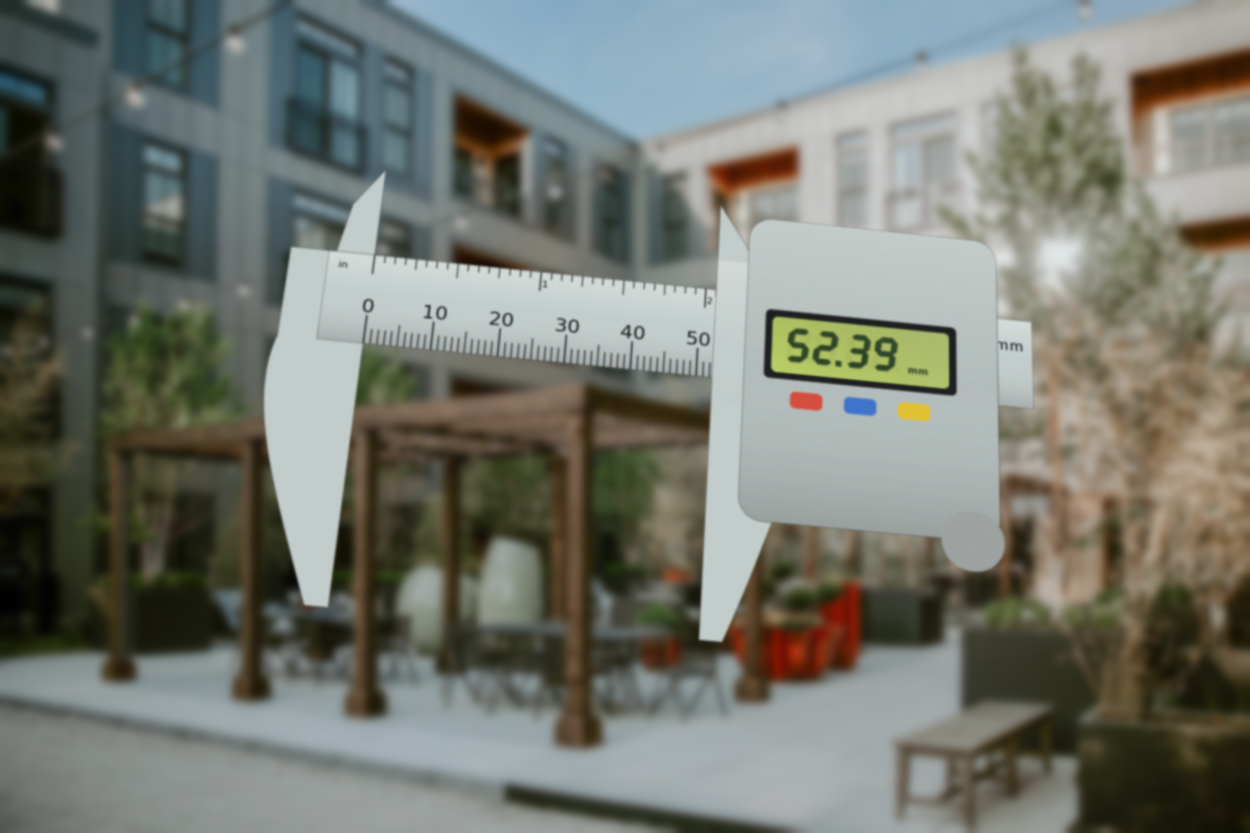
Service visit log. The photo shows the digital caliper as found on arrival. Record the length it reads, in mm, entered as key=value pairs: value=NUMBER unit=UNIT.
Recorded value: value=52.39 unit=mm
